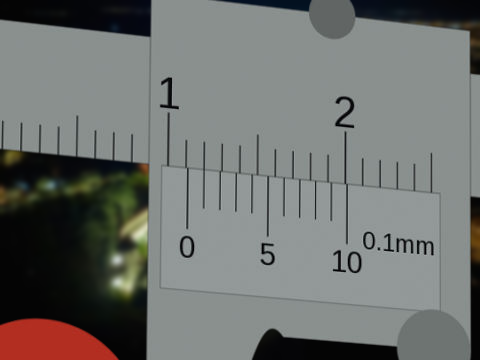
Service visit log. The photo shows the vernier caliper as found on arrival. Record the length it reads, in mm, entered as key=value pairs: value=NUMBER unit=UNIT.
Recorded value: value=11.1 unit=mm
